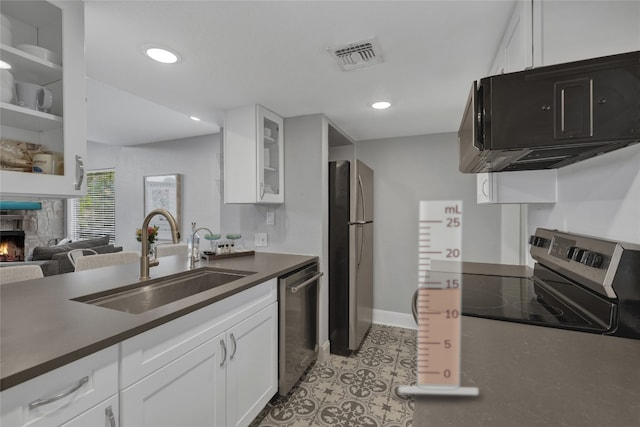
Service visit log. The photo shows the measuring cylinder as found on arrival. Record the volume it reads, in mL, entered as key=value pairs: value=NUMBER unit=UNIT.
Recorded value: value=14 unit=mL
